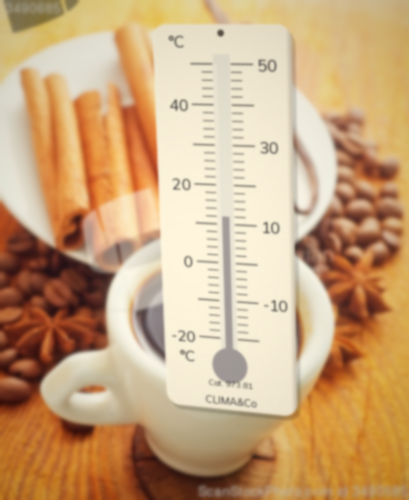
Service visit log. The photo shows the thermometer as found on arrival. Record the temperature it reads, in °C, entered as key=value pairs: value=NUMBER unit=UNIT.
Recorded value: value=12 unit=°C
